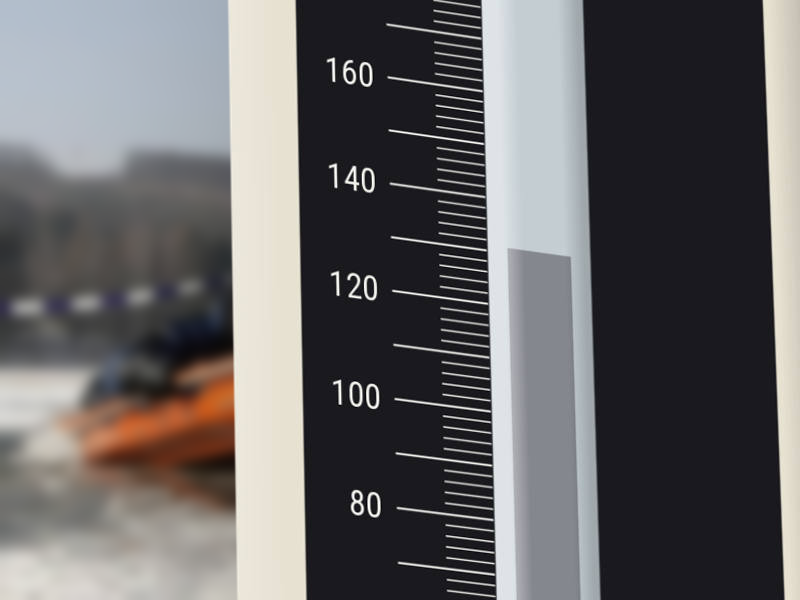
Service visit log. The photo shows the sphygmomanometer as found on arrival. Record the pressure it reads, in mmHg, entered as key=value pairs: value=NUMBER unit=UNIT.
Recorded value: value=131 unit=mmHg
